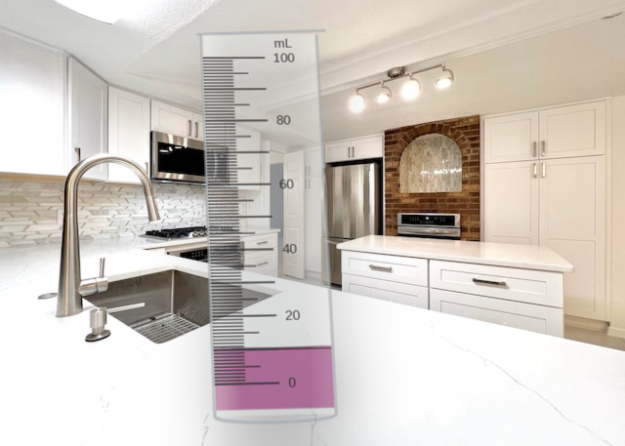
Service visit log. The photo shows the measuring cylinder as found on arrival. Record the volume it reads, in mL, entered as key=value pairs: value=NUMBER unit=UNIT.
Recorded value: value=10 unit=mL
